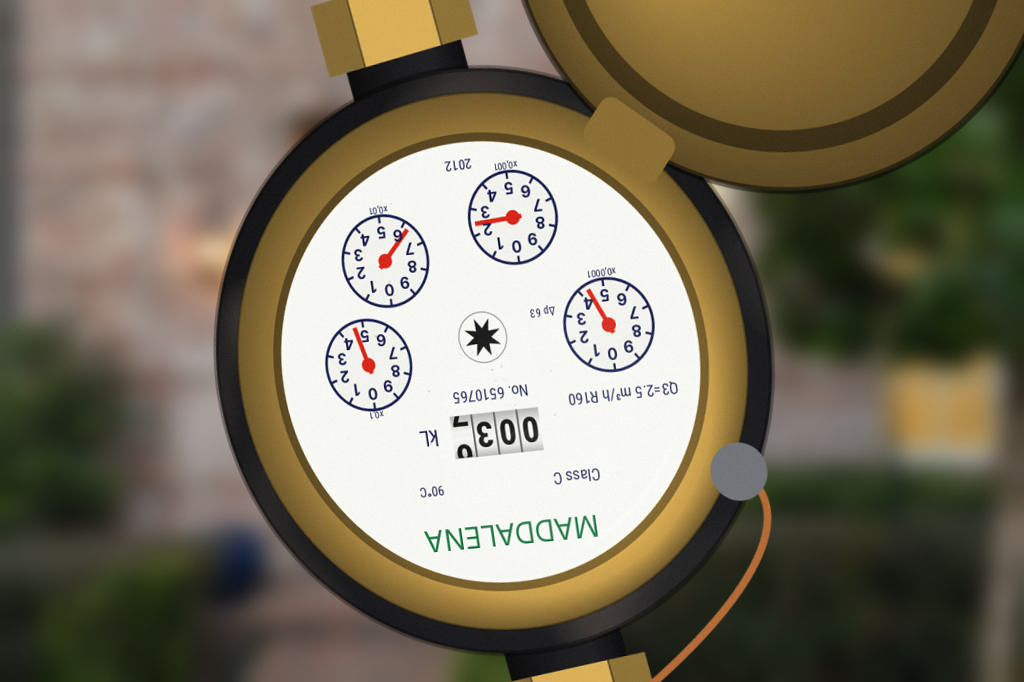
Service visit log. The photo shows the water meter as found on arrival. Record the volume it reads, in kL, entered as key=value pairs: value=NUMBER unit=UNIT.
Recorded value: value=36.4624 unit=kL
